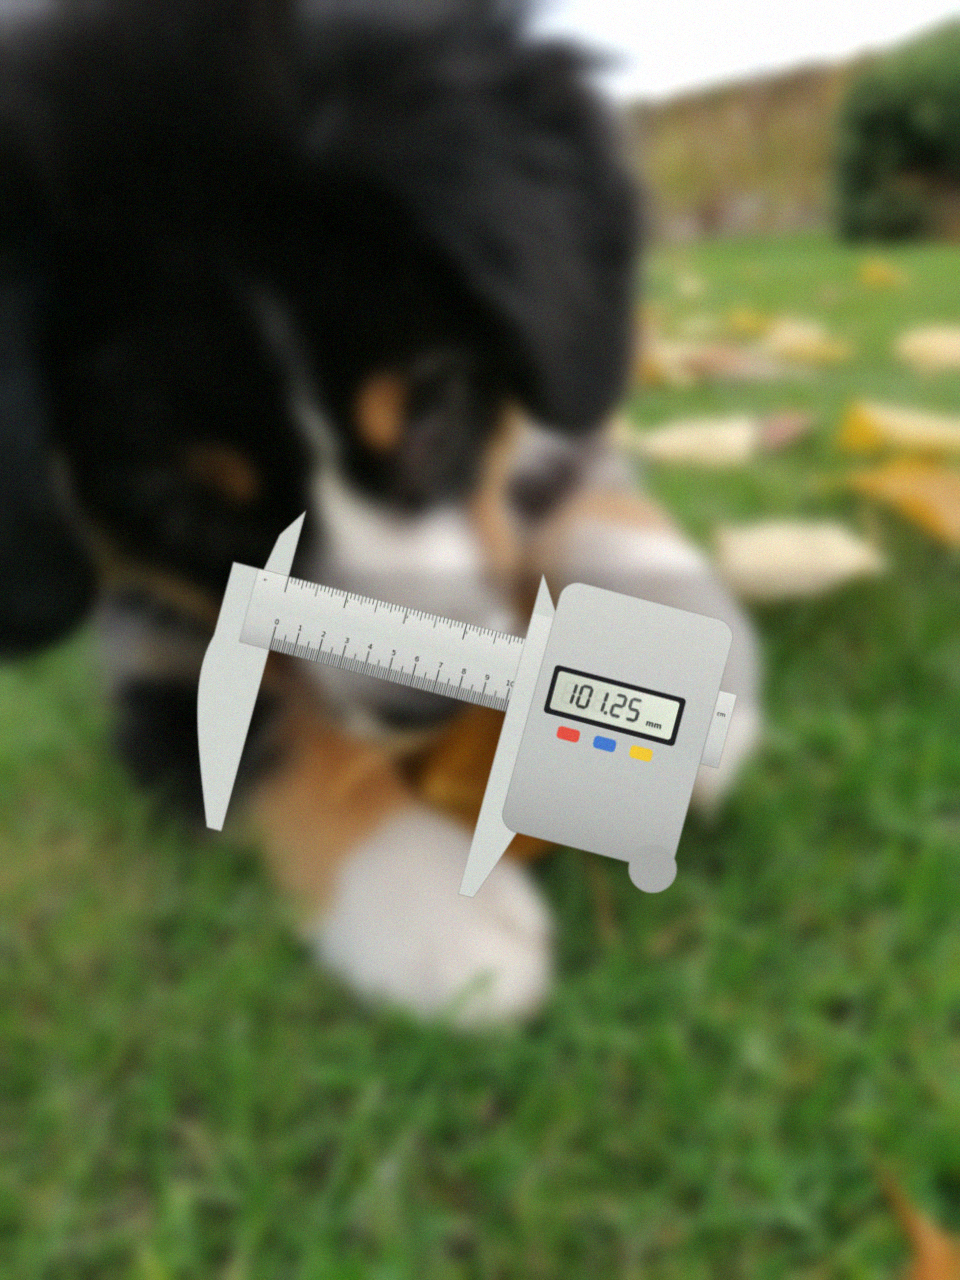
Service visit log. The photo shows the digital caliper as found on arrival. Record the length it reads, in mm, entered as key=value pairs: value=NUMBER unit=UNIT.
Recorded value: value=101.25 unit=mm
